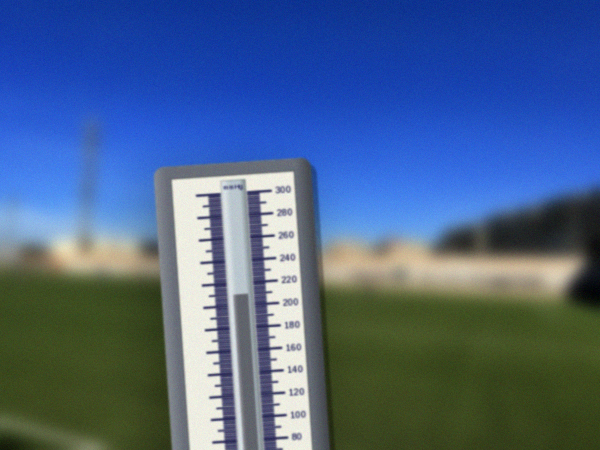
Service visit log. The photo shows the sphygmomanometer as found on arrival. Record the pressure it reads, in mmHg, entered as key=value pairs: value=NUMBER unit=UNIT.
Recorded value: value=210 unit=mmHg
